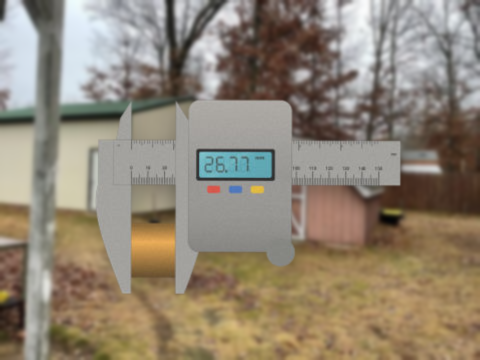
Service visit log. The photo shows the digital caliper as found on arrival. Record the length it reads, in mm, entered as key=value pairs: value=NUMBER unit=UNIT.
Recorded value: value=26.77 unit=mm
